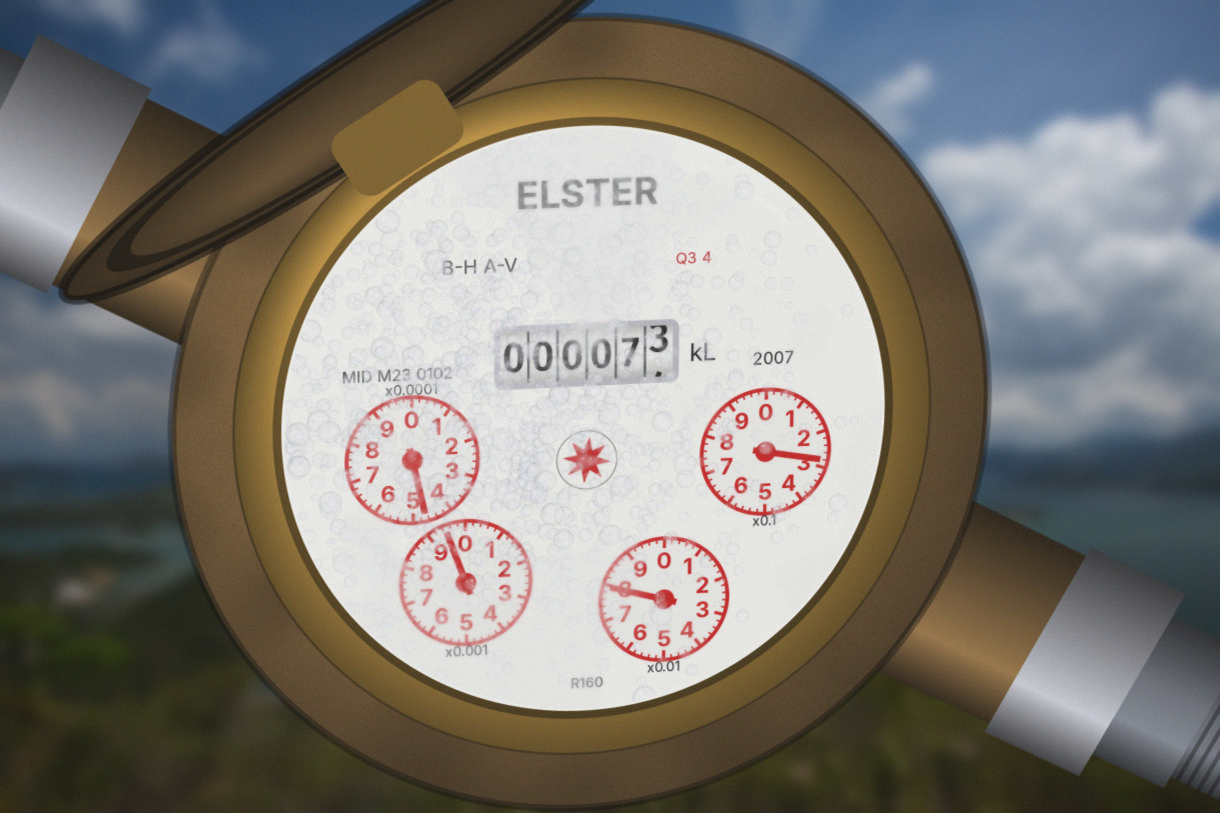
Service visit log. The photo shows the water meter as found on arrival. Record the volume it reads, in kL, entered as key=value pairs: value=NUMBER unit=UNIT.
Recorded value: value=73.2794 unit=kL
